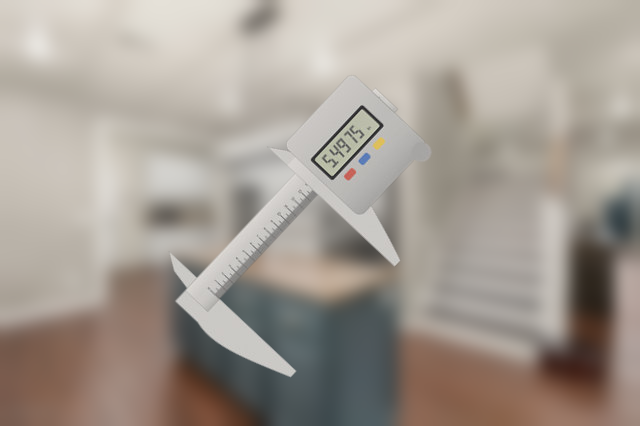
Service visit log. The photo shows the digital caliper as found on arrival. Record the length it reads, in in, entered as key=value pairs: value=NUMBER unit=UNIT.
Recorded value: value=5.4975 unit=in
